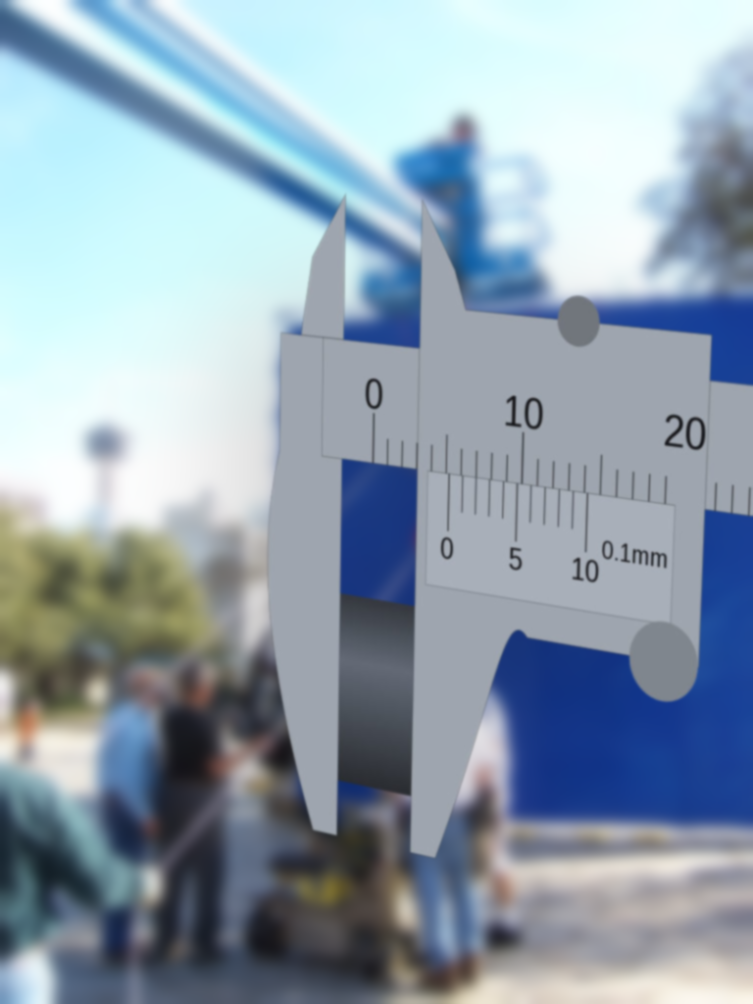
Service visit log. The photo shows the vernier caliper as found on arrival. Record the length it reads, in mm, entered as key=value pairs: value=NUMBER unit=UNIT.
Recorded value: value=5.2 unit=mm
